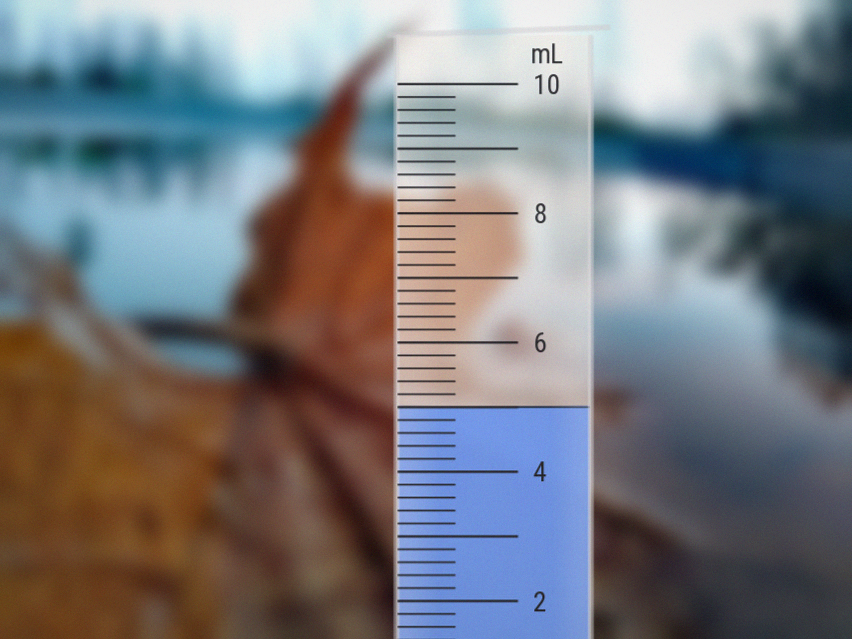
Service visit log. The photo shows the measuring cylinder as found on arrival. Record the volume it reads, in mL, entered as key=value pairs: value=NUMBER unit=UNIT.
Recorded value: value=5 unit=mL
